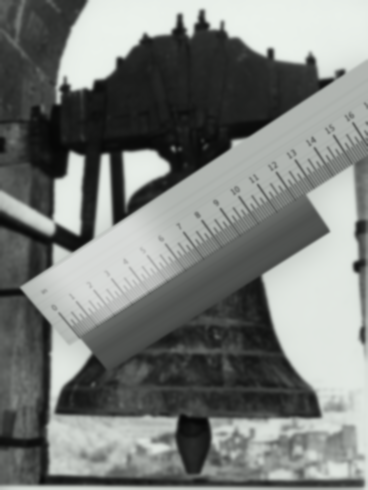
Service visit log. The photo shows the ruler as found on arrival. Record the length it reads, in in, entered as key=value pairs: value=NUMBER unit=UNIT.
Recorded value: value=12.5 unit=in
